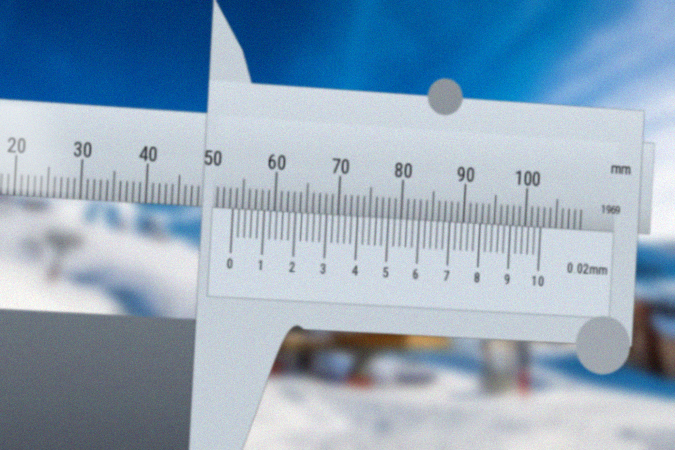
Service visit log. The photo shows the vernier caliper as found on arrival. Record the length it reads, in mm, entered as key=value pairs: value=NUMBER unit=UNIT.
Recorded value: value=53.5 unit=mm
